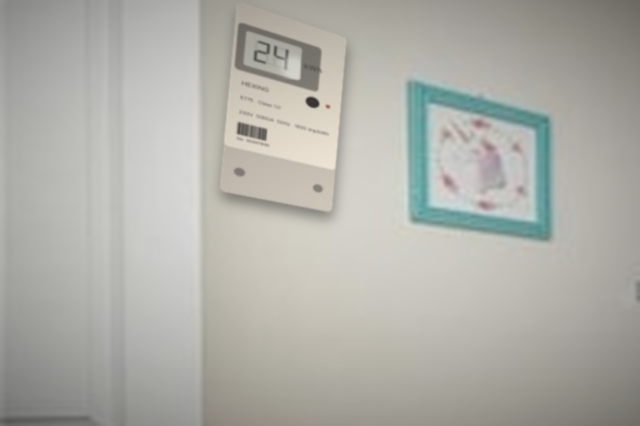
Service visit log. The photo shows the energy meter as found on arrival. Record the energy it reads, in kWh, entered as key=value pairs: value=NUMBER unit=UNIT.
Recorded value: value=24 unit=kWh
